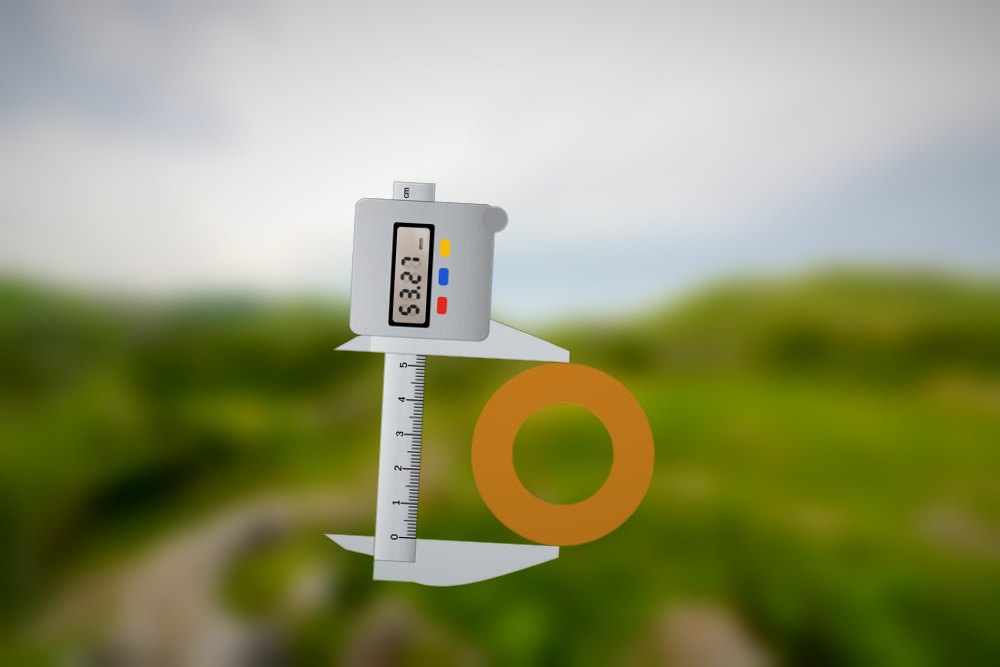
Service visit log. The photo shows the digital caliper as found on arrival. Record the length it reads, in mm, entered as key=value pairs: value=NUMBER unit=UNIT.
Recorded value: value=53.27 unit=mm
